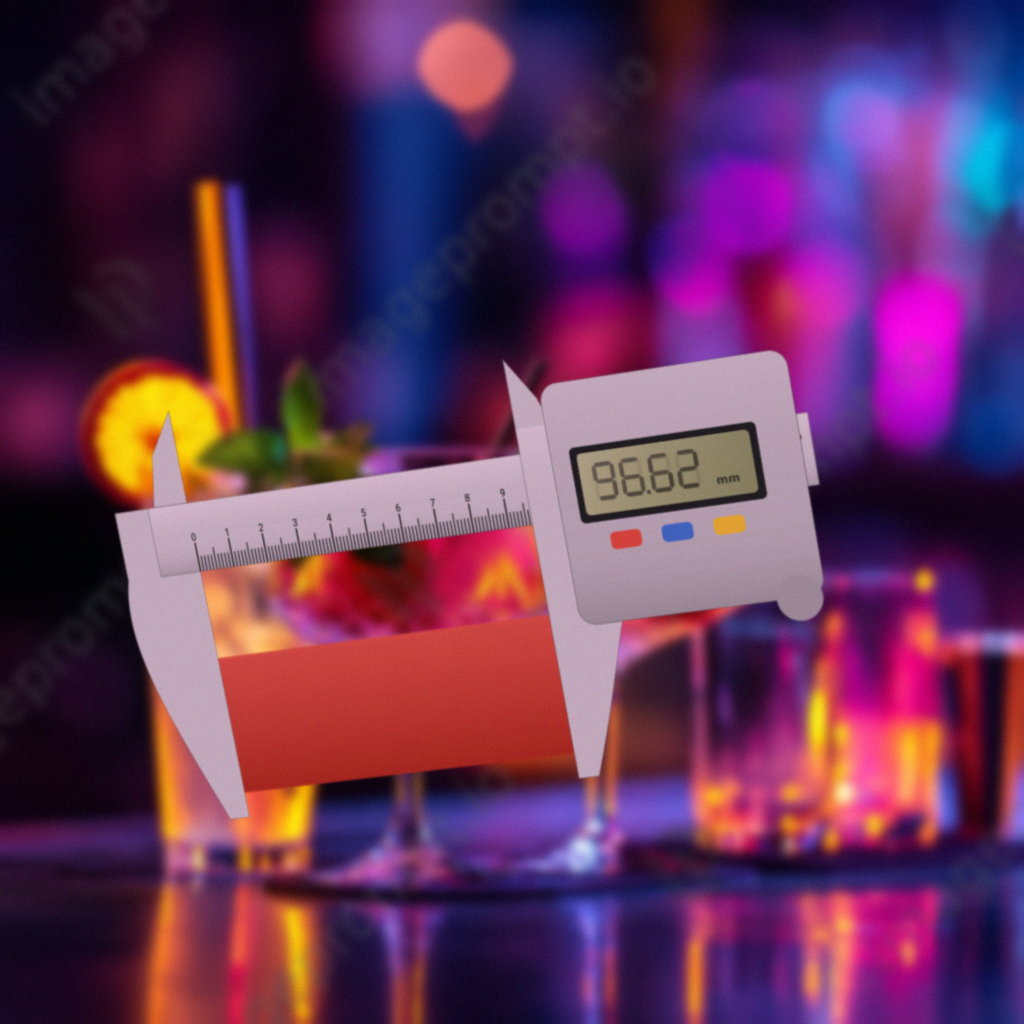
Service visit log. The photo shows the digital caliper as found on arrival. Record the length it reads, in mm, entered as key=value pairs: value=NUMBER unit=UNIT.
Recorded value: value=96.62 unit=mm
